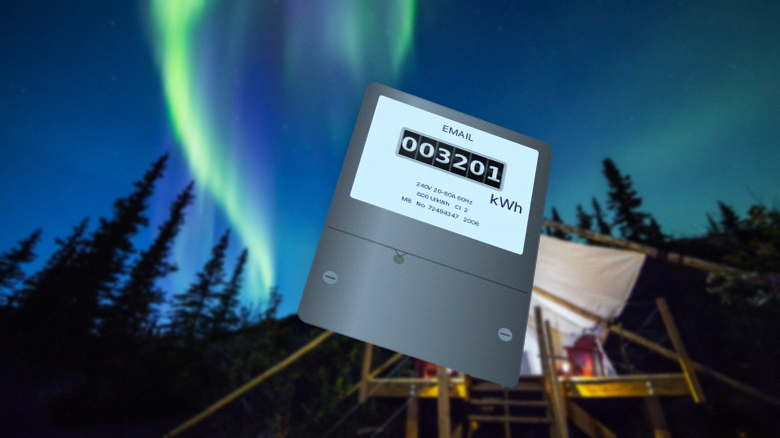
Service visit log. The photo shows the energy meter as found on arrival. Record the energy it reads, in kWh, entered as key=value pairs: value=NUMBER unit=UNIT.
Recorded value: value=3201 unit=kWh
